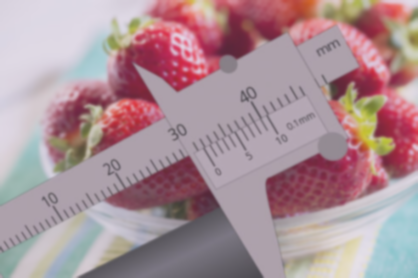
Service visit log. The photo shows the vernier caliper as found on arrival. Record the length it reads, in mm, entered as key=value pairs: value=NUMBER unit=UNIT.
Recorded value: value=31.8 unit=mm
